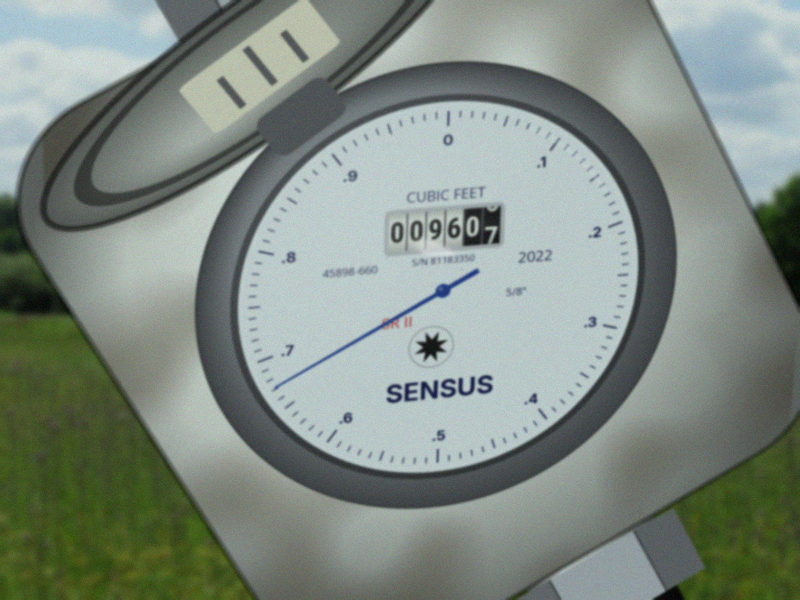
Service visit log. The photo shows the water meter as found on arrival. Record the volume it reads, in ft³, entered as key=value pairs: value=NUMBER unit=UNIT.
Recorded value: value=9606.67 unit=ft³
